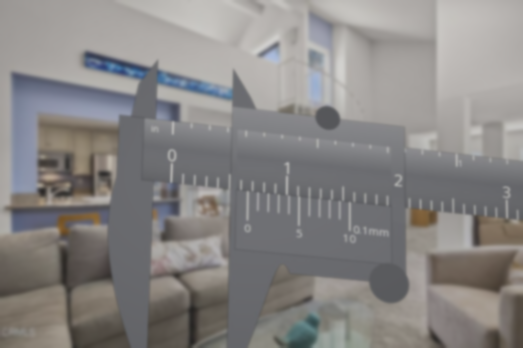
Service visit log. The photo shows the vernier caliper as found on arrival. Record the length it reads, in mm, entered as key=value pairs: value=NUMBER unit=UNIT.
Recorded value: value=6.6 unit=mm
